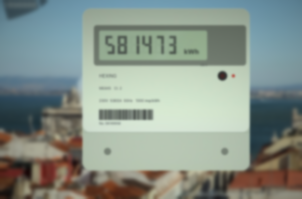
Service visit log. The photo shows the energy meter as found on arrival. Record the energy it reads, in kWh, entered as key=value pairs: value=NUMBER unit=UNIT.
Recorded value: value=581473 unit=kWh
